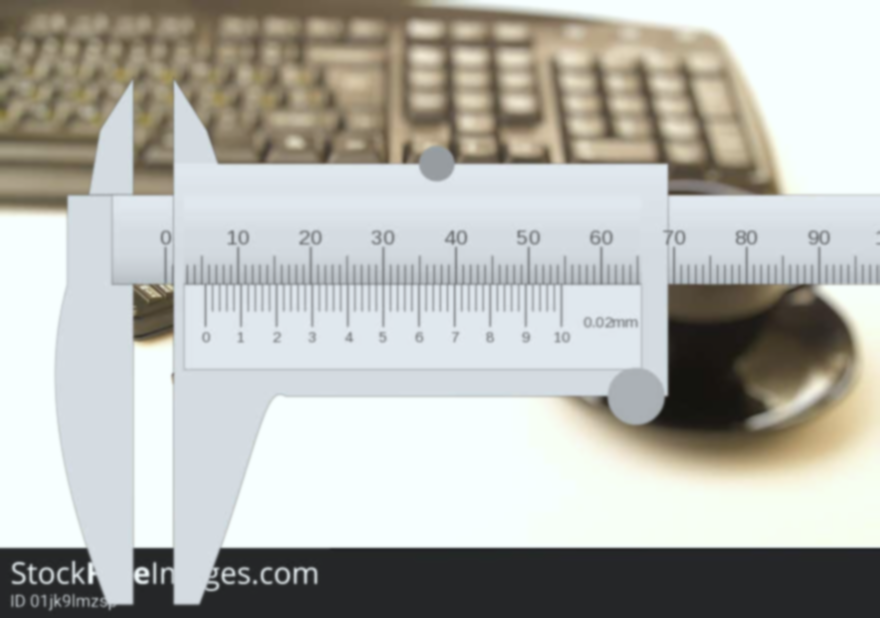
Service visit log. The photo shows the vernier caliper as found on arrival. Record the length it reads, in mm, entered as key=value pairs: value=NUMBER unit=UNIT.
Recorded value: value=5.5 unit=mm
